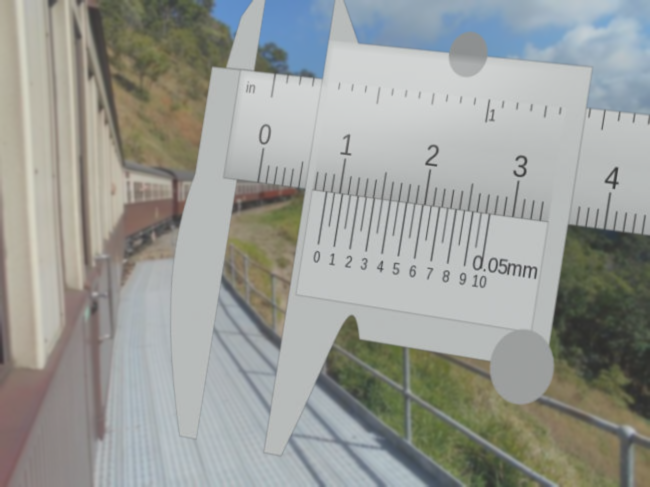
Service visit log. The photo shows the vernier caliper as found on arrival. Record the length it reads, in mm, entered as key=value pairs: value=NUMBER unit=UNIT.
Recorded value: value=8.4 unit=mm
